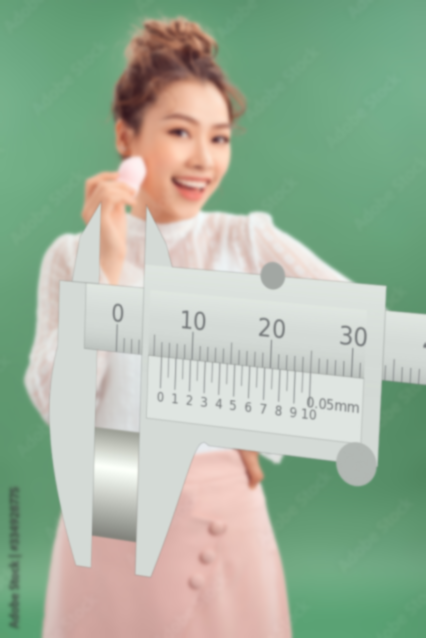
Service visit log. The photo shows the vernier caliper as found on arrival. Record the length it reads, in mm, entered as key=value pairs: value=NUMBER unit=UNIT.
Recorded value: value=6.0 unit=mm
